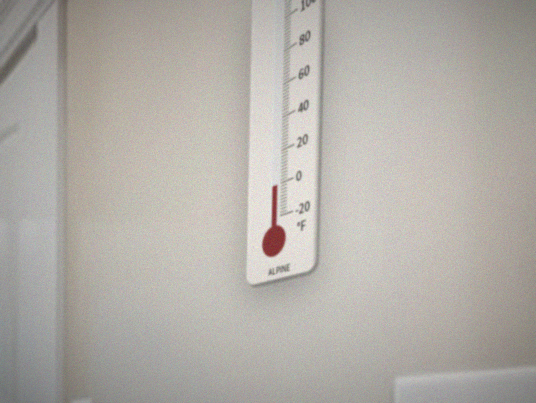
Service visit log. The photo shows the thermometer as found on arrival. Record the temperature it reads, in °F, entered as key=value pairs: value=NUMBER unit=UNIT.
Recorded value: value=0 unit=°F
